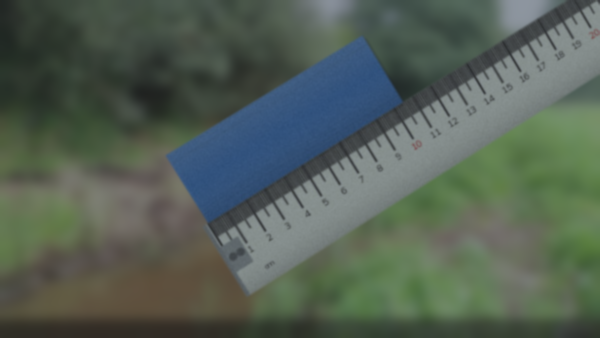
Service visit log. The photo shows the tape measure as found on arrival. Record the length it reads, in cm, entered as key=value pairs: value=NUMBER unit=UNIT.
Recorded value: value=10.5 unit=cm
